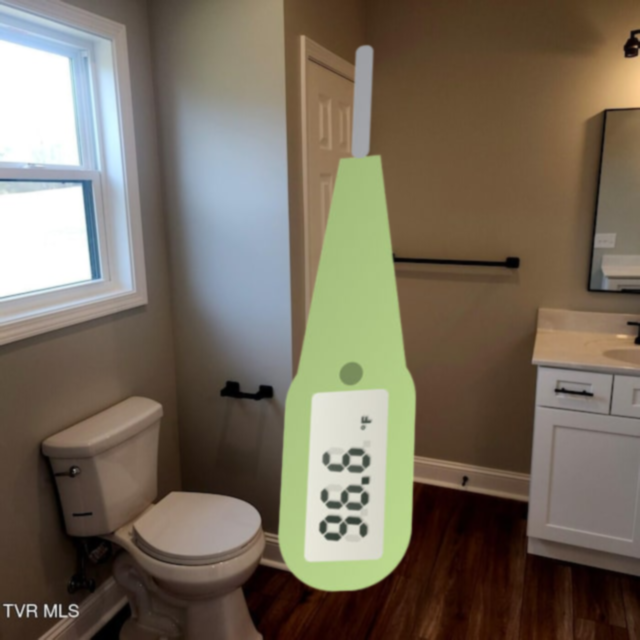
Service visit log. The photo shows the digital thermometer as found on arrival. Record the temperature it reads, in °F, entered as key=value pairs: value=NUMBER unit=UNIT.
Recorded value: value=96.6 unit=°F
